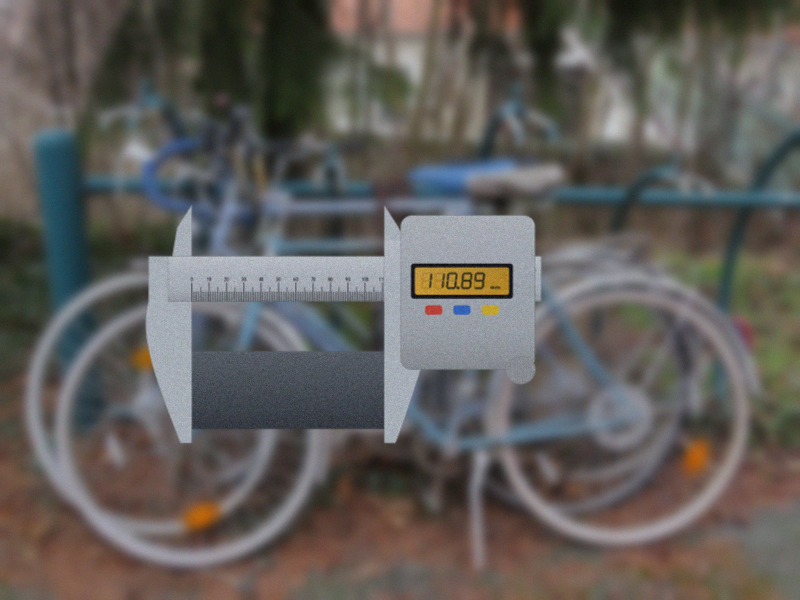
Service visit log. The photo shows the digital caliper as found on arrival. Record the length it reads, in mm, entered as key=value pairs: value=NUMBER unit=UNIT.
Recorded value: value=110.89 unit=mm
